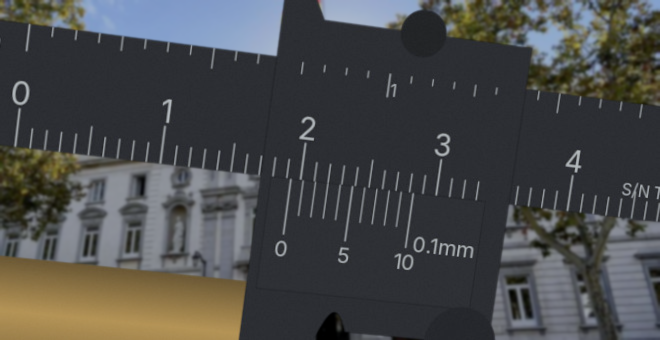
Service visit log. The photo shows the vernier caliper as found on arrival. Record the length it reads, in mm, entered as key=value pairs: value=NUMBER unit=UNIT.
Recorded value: value=19.3 unit=mm
